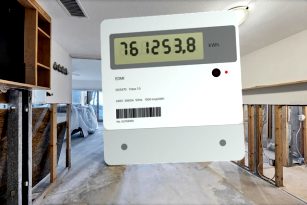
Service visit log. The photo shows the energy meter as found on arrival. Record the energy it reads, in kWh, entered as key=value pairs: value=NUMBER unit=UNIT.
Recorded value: value=761253.8 unit=kWh
